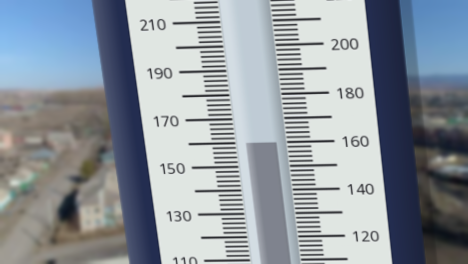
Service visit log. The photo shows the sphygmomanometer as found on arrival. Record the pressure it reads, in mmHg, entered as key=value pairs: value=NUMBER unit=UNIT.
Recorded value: value=160 unit=mmHg
